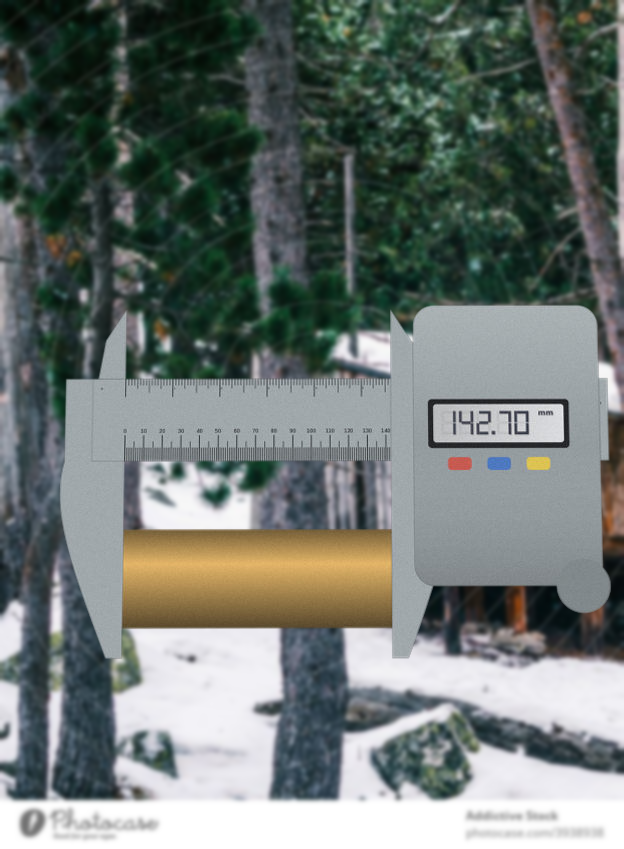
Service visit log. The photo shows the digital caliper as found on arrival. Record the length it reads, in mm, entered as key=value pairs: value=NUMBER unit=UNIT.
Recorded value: value=142.70 unit=mm
